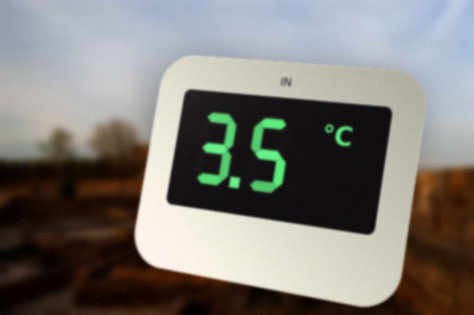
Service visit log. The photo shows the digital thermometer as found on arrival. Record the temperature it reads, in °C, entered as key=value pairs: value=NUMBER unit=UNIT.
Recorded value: value=3.5 unit=°C
